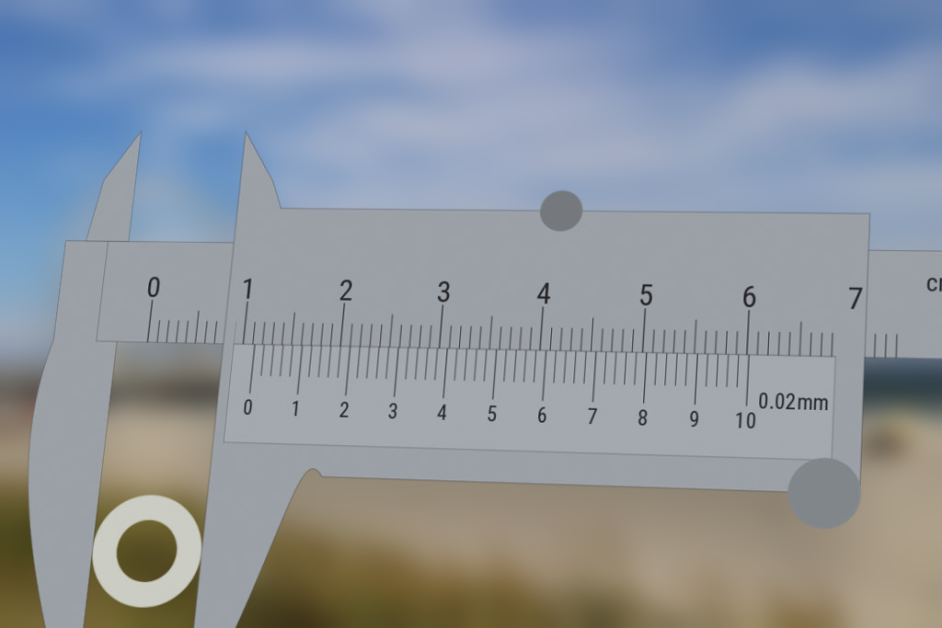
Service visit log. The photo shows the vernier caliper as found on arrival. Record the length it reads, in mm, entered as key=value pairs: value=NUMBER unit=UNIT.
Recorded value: value=11.2 unit=mm
